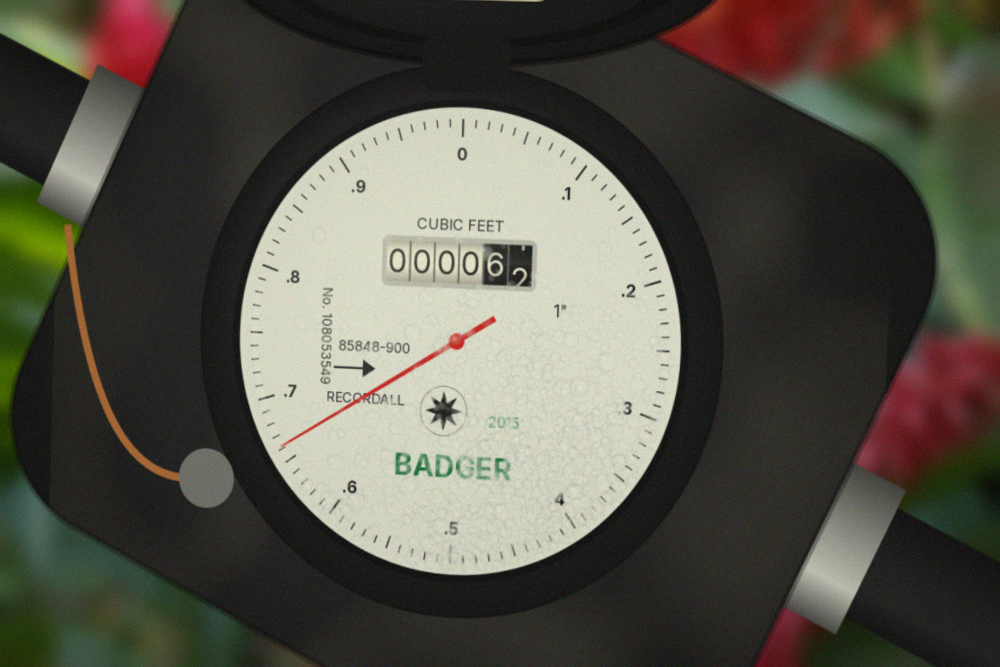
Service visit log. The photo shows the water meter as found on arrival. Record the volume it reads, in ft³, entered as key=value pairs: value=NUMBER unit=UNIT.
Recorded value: value=61.66 unit=ft³
